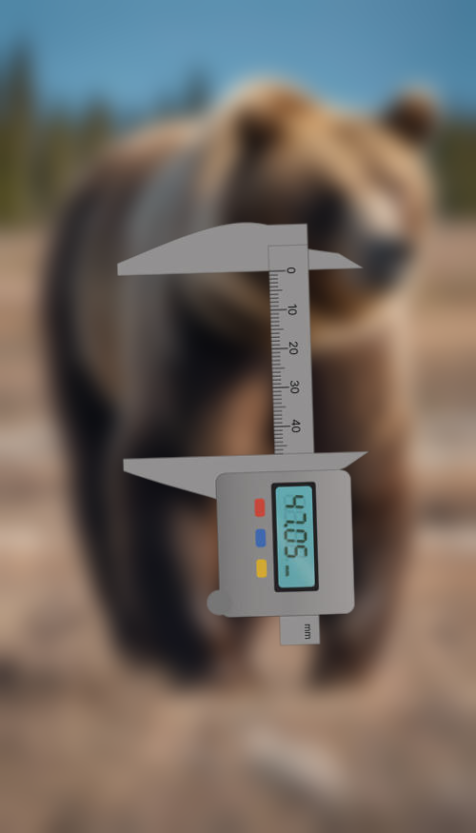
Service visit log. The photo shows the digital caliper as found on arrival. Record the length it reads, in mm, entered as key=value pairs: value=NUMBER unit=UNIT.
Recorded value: value=47.05 unit=mm
